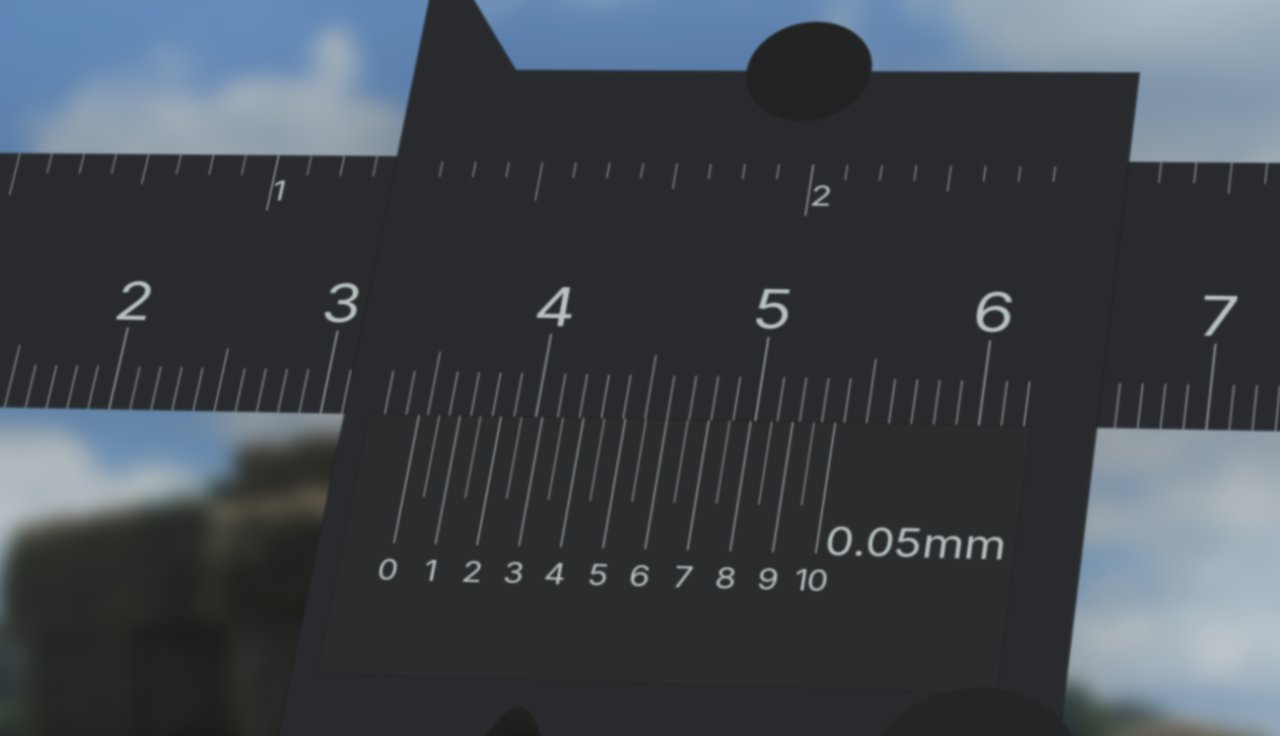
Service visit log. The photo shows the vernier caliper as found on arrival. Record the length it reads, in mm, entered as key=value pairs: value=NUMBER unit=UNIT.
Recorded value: value=34.6 unit=mm
